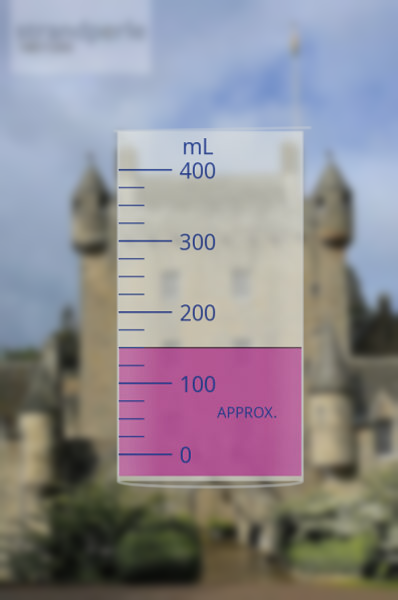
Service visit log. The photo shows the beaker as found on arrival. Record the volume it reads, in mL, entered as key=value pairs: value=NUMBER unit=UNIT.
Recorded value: value=150 unit=mL
